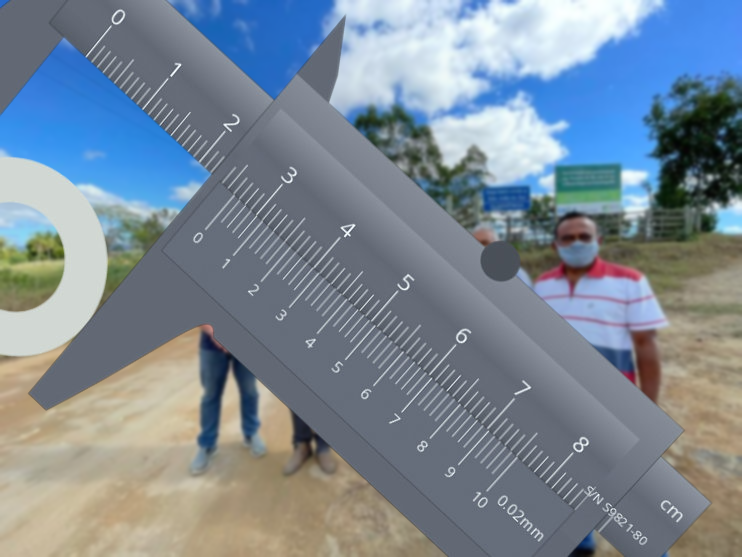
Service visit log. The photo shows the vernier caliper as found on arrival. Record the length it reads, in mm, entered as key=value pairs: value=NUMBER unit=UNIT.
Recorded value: value=26.2 unit=mm
